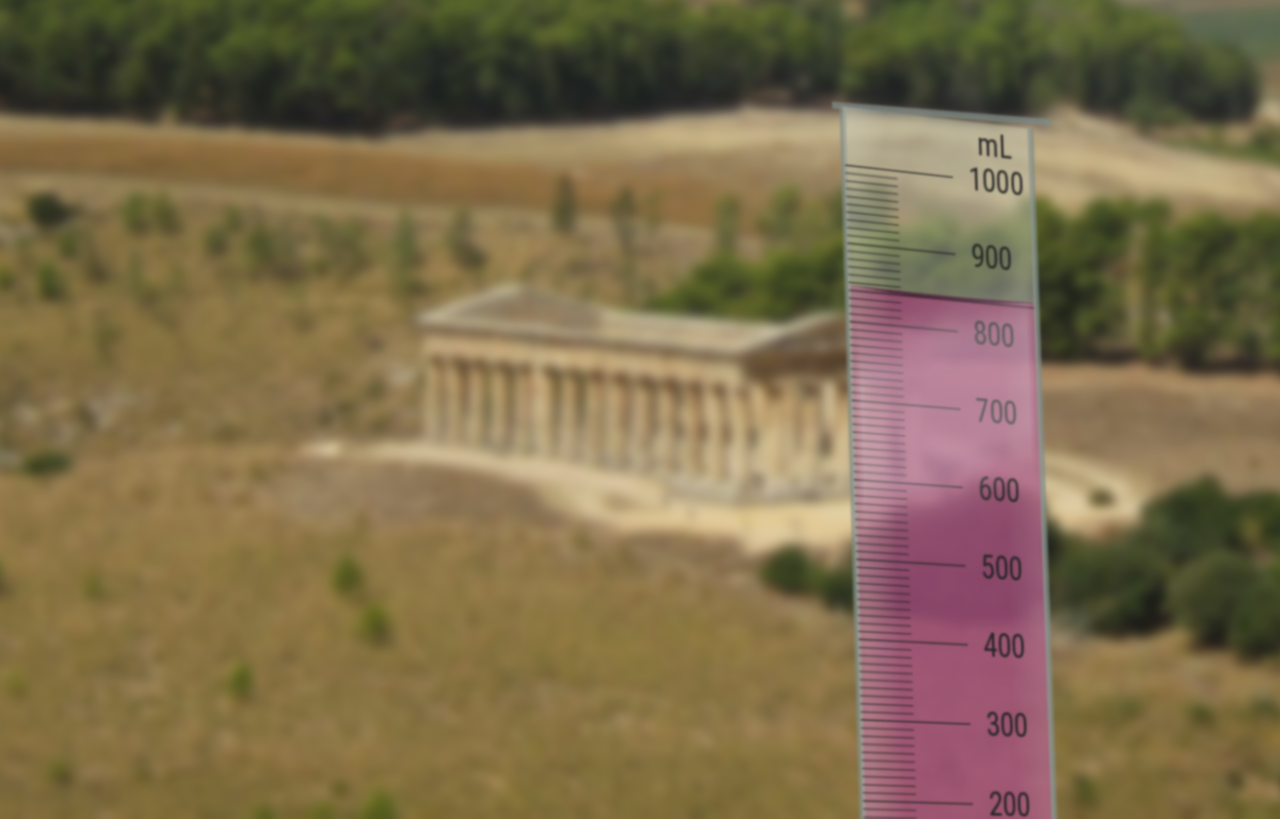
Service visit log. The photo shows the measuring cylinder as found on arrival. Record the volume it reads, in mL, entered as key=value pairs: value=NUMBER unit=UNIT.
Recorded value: value=840 unit=mL
